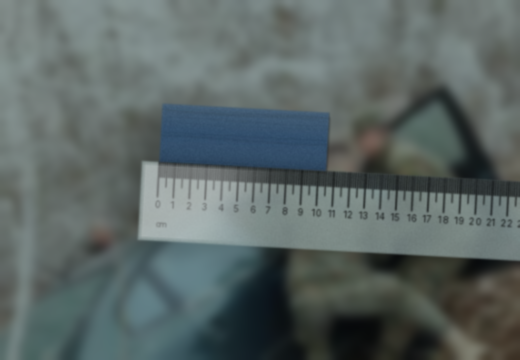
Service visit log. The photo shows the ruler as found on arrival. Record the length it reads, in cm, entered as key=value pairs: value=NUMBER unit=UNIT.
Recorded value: value=10.5 unit=cm
